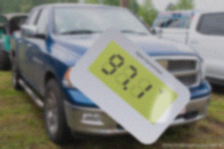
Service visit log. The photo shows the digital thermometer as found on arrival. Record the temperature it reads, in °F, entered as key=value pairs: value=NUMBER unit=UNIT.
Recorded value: value=97.1 unit=°F
